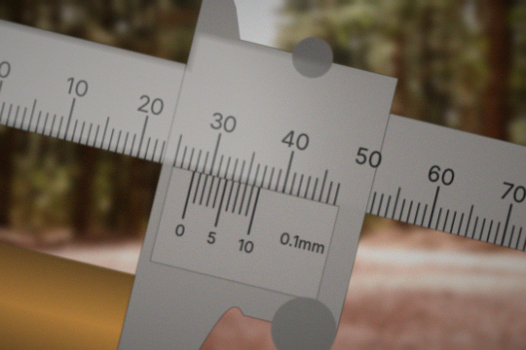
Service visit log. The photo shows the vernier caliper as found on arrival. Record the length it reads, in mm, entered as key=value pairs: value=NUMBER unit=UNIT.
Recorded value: value=27.8 unit=mm
